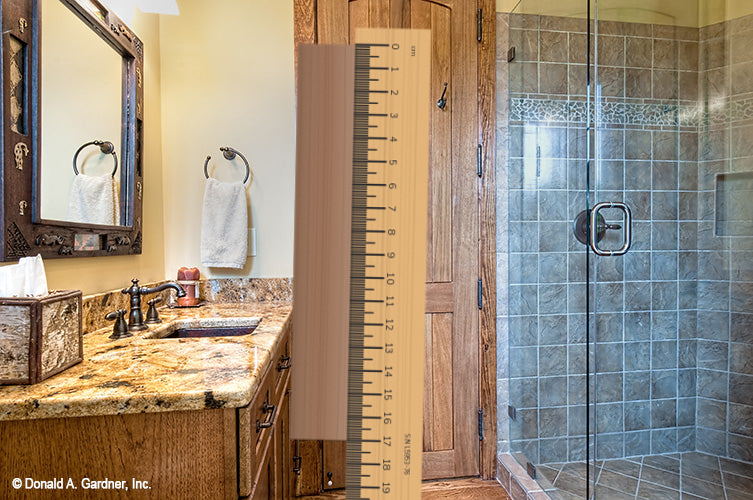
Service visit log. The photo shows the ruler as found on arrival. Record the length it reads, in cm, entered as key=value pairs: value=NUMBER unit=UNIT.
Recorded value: value=17 unit=cm
